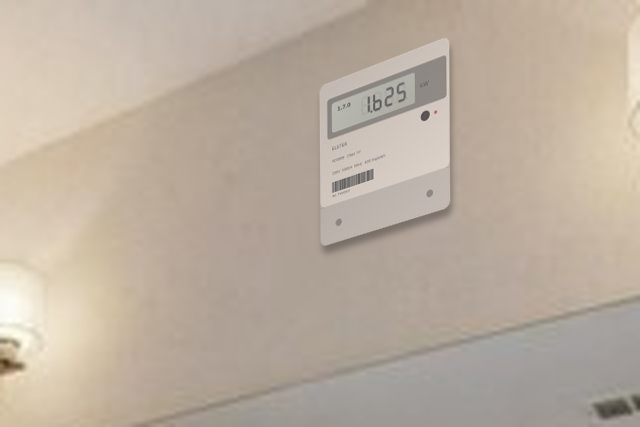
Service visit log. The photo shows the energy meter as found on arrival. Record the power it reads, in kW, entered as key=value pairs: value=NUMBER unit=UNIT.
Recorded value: value=1.625 unit=kW
